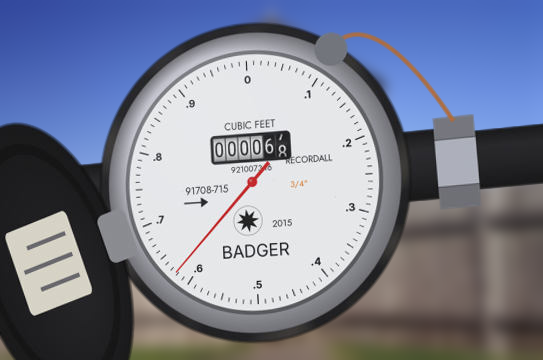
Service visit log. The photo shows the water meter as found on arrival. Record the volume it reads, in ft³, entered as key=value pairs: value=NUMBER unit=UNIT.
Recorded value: value=67.62 unit=ft³
